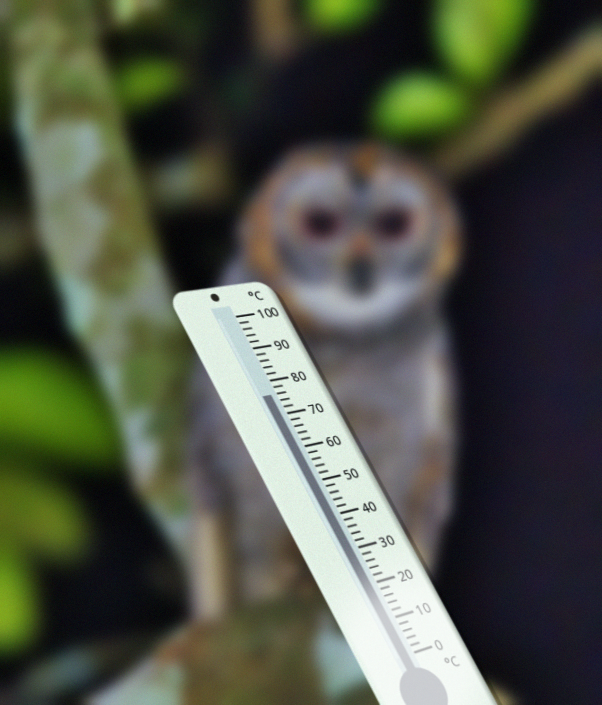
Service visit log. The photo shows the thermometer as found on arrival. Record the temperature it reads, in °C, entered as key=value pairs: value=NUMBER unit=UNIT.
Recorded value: value=76 unit=°C
